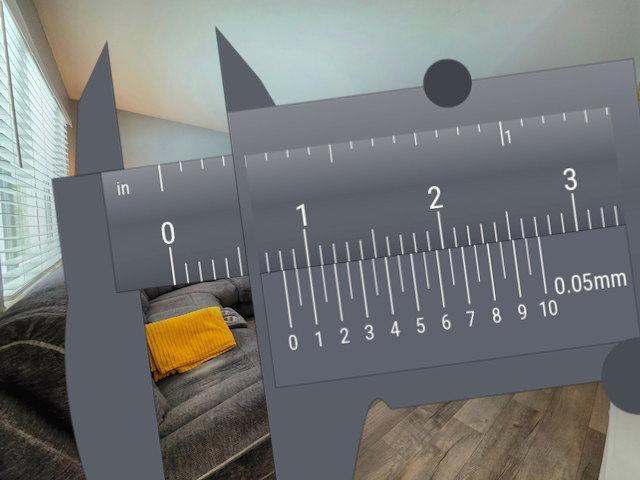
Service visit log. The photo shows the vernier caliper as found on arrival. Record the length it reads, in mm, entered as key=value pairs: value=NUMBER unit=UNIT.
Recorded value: value=8.1 unit=mm
